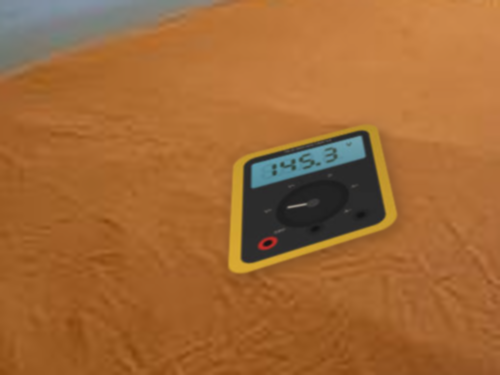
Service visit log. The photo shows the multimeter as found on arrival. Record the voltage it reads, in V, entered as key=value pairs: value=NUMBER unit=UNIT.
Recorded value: value=145.3 unit=V
